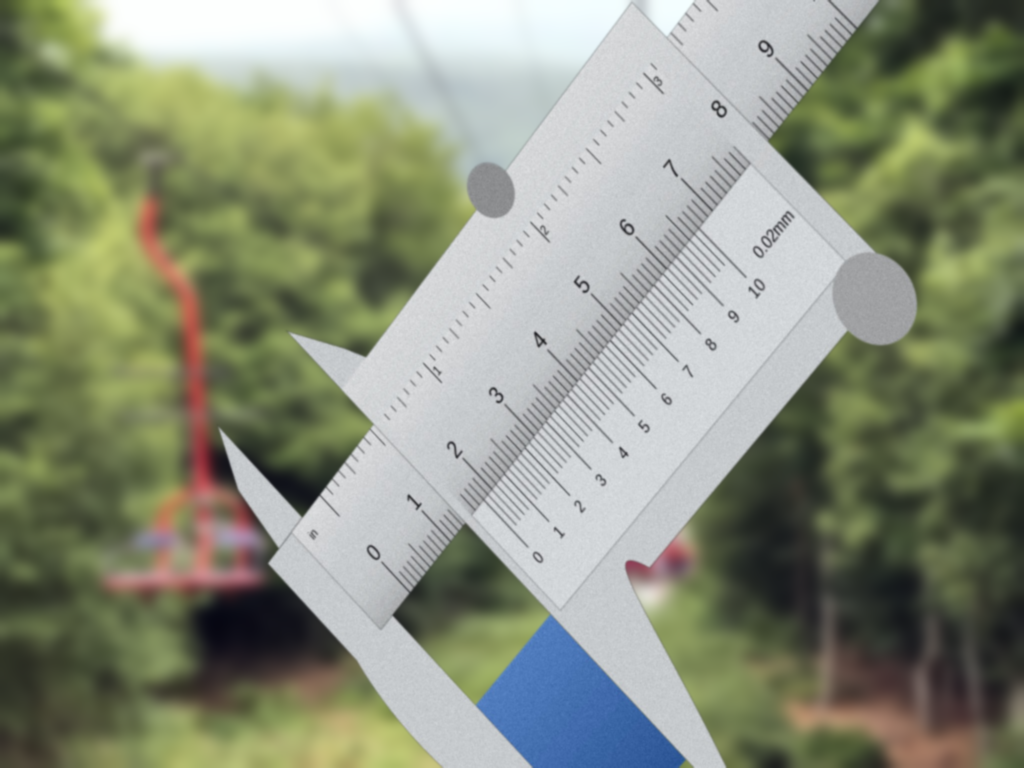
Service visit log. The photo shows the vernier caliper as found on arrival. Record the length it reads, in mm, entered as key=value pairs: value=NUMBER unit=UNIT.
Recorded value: value=18.0 unit=mm
